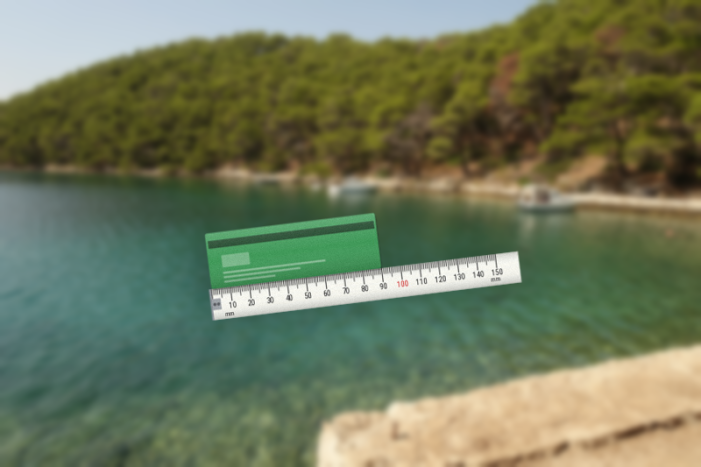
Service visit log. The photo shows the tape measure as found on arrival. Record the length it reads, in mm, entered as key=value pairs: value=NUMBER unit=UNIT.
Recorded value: value=90 unit=mm
